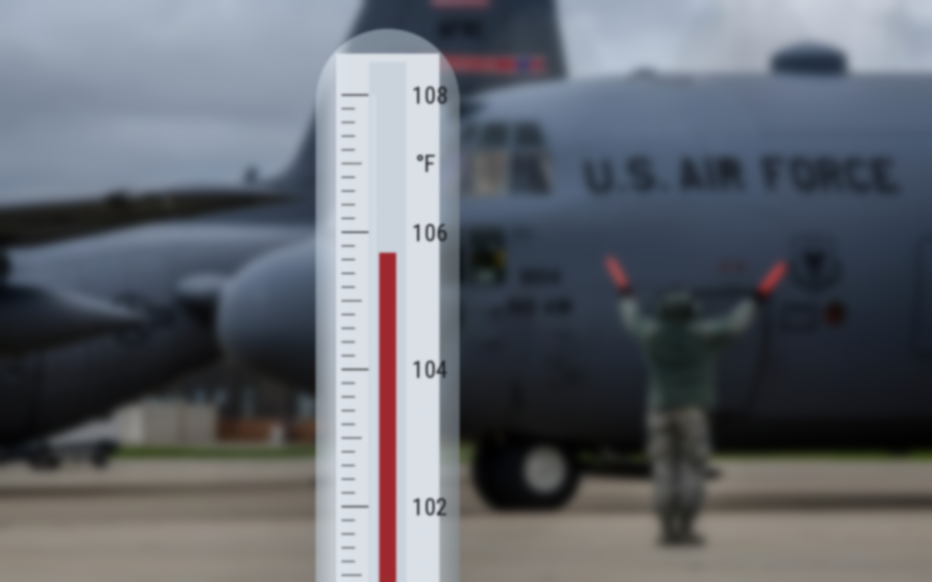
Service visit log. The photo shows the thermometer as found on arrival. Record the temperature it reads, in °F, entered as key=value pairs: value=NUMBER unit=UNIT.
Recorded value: value=105.7 unit=°F
